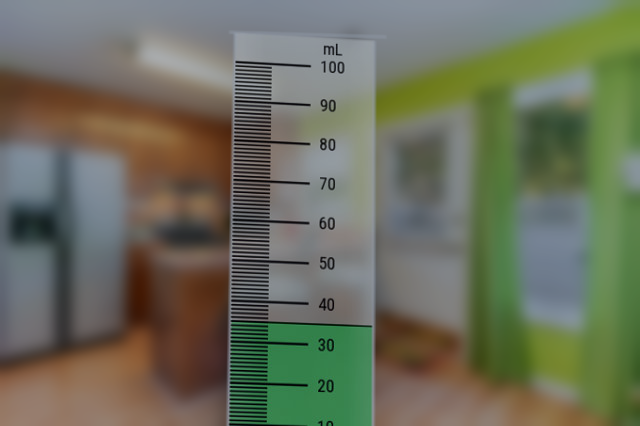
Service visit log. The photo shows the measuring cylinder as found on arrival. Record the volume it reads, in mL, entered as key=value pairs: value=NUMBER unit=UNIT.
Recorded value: value=35 unit=mL
